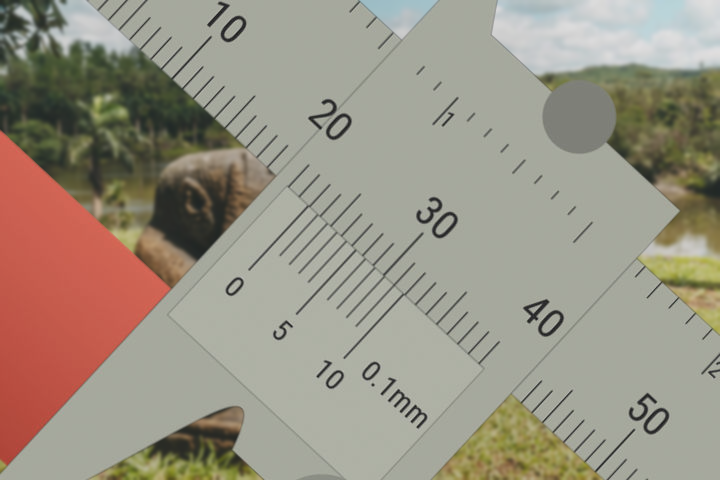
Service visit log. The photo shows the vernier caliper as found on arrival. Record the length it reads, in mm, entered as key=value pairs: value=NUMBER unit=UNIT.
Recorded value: value=22.9 unit=mm
